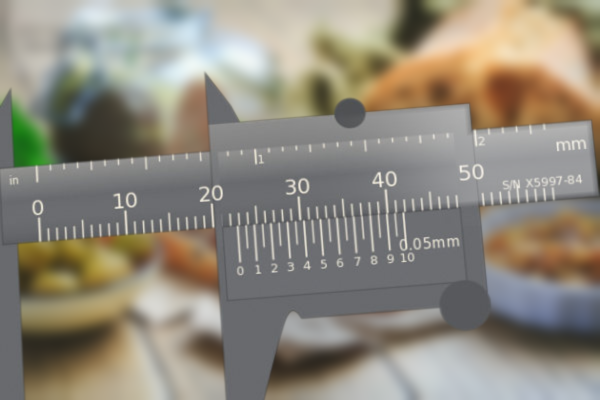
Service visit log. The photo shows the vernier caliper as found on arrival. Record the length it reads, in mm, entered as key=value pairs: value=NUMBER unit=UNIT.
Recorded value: value=22.8 unit=mm
